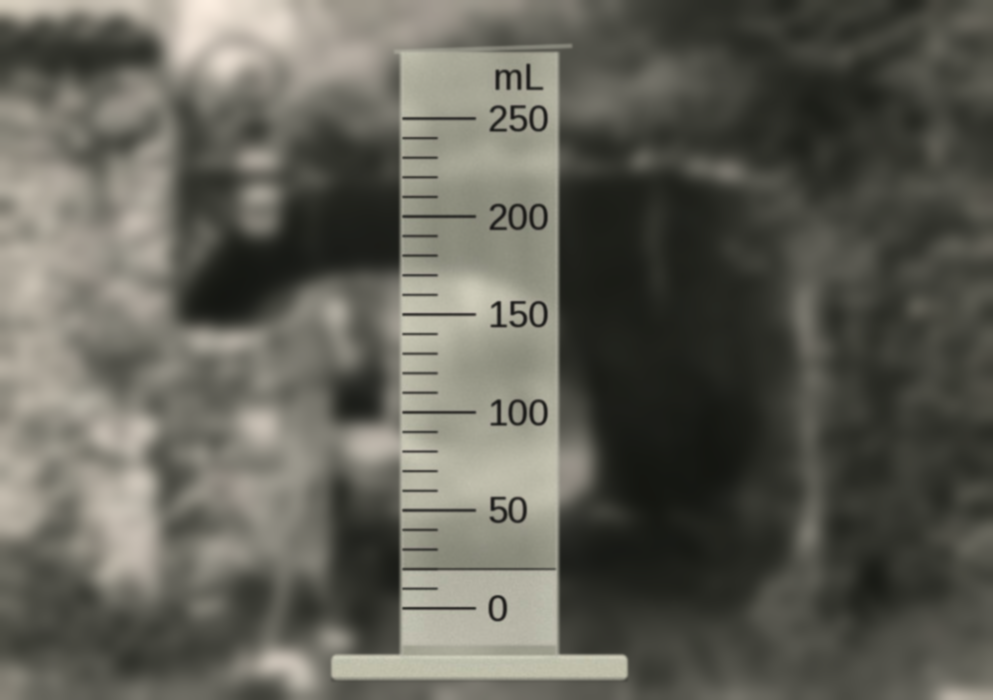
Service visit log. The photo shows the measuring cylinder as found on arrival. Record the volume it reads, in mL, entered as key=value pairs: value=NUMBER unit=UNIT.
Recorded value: value=20 unit=mL
